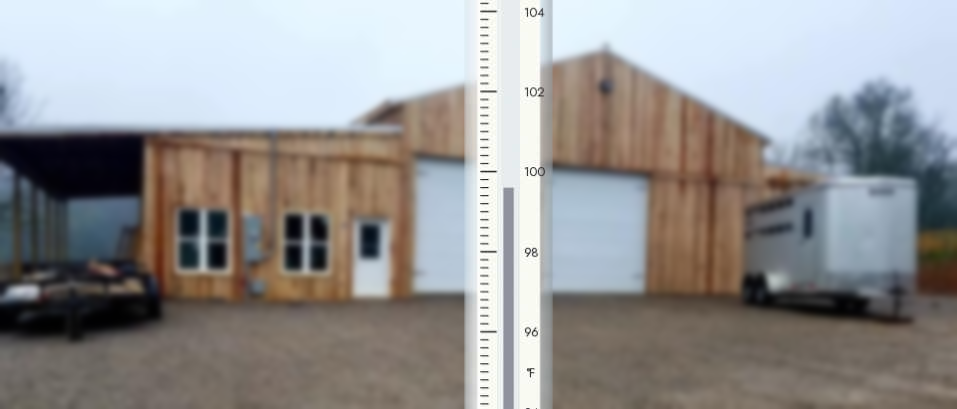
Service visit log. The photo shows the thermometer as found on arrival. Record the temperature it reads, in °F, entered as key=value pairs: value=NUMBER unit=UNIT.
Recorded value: value=99.6 unit=°F
